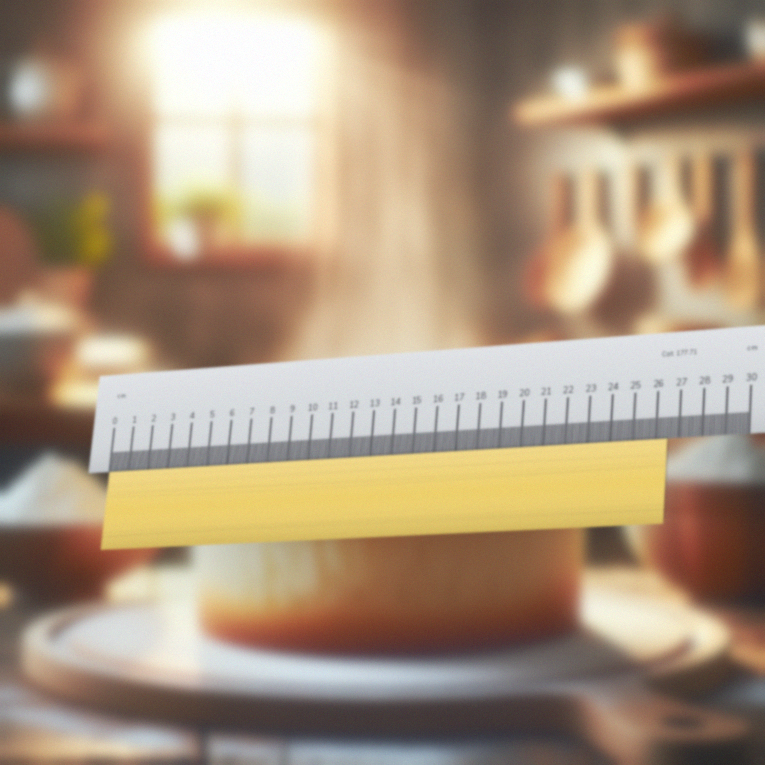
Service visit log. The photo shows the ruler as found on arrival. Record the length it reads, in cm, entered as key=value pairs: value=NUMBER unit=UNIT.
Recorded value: value=26.5 unit=cm
